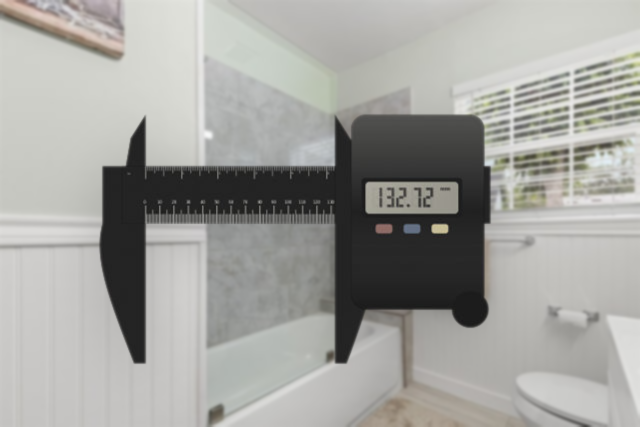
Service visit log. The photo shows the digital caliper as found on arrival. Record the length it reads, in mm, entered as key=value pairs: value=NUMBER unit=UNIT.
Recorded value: value=132.72 unit=mm
